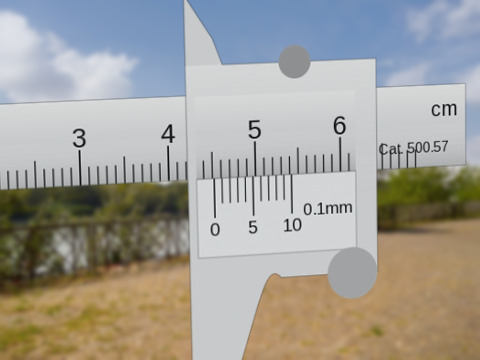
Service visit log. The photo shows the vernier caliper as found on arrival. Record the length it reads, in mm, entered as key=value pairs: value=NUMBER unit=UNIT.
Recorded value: value=45.2 unit=mm
